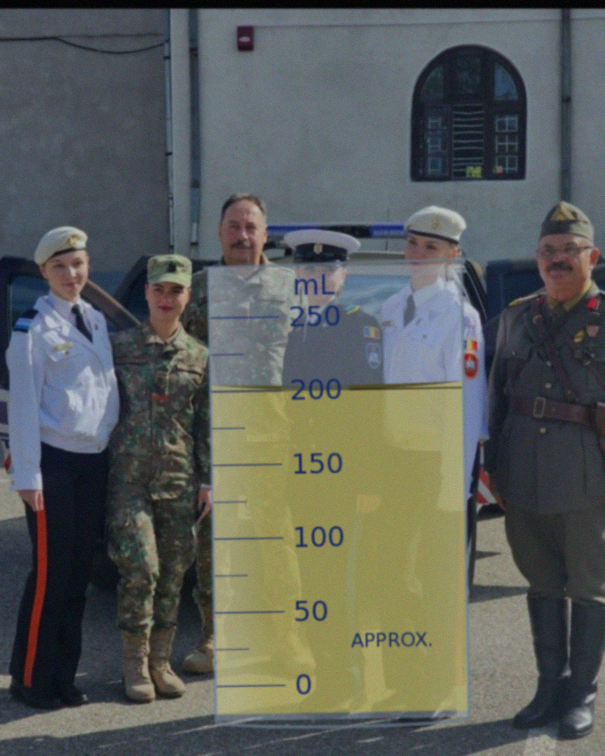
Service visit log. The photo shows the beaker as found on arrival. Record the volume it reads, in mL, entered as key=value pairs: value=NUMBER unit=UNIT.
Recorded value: value=200 unit=mL
